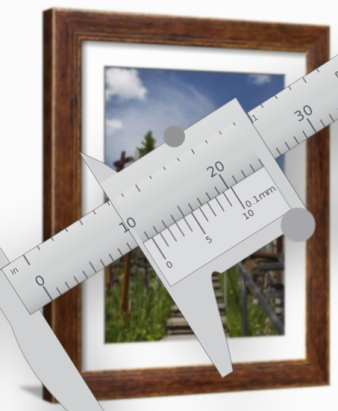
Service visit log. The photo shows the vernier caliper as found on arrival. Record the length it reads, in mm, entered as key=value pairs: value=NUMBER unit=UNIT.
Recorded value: value=11.3 unit=mm
